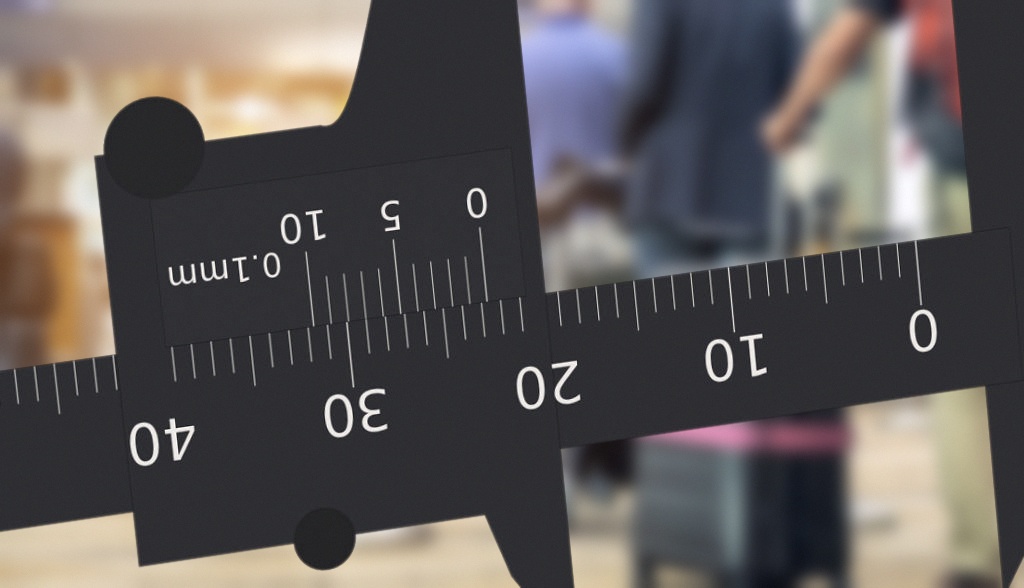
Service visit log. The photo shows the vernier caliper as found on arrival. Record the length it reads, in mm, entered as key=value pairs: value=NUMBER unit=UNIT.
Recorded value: value=22.7 unit=mm
